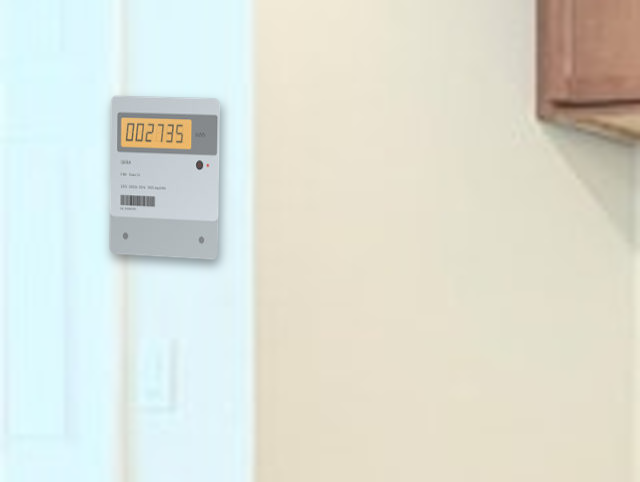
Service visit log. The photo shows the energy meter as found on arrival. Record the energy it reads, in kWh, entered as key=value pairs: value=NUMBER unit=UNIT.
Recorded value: value=2735 unit=kWh
